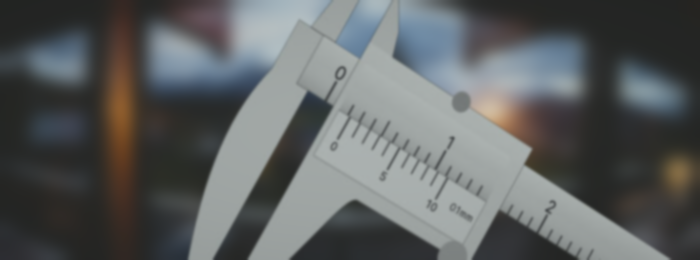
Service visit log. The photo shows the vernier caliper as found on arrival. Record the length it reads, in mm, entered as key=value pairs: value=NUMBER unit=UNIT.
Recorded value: value=2.2 unit=mm
